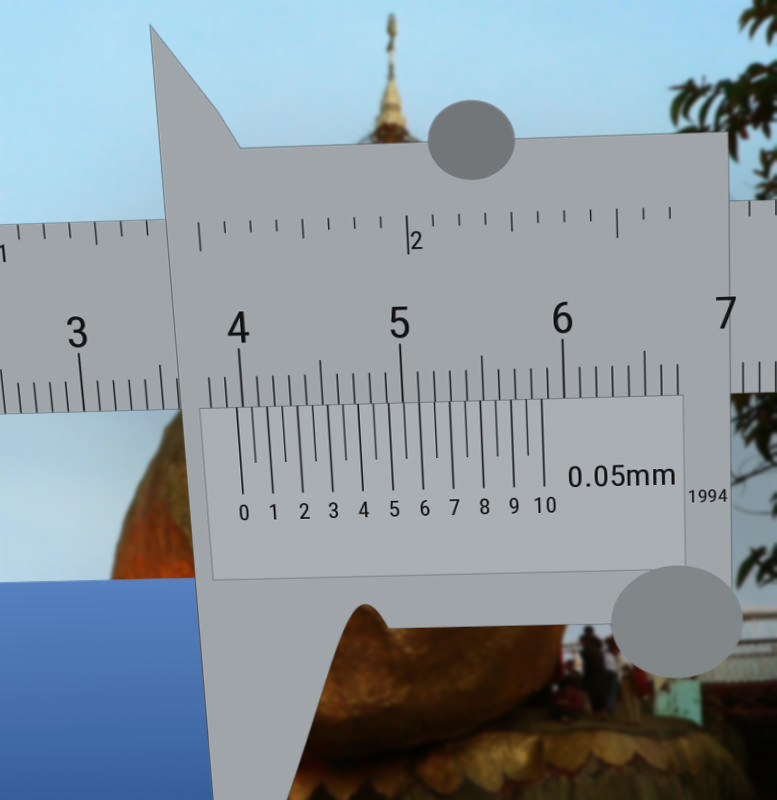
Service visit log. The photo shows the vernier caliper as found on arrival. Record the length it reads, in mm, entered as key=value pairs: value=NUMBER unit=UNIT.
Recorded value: value=39.6 unit=mm
